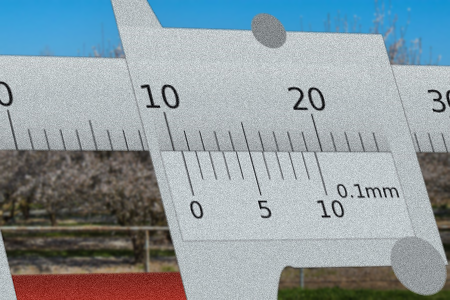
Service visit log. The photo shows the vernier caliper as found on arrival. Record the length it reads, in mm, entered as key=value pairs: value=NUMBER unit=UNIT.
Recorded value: value=10.5 unit=mm
